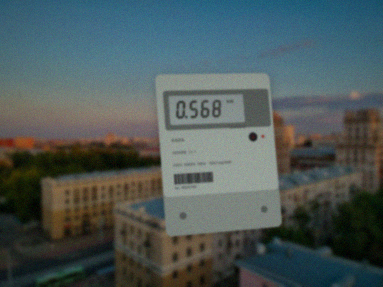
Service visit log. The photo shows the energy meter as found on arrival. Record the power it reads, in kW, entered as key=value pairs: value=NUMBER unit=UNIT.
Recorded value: value=0.568 unit=kW
